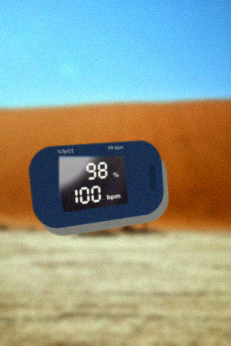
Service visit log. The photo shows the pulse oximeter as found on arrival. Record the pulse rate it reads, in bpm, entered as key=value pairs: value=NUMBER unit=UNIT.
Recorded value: value=100 unit=bpm
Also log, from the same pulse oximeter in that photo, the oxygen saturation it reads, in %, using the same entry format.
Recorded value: value=98 unit=%
